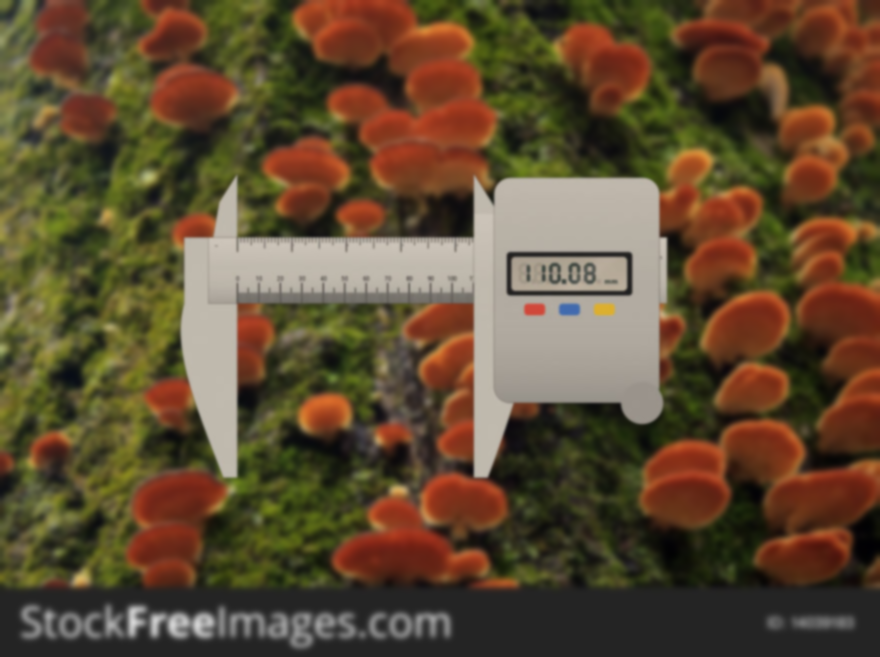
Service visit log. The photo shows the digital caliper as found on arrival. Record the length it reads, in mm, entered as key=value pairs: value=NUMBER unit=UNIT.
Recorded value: value=110.08 unit=mm
